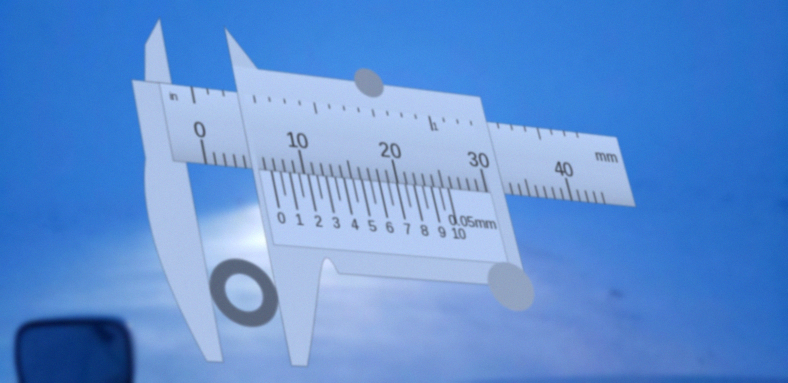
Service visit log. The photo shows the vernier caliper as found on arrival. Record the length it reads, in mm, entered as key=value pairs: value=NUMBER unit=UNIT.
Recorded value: value=6.6 unit=mm
